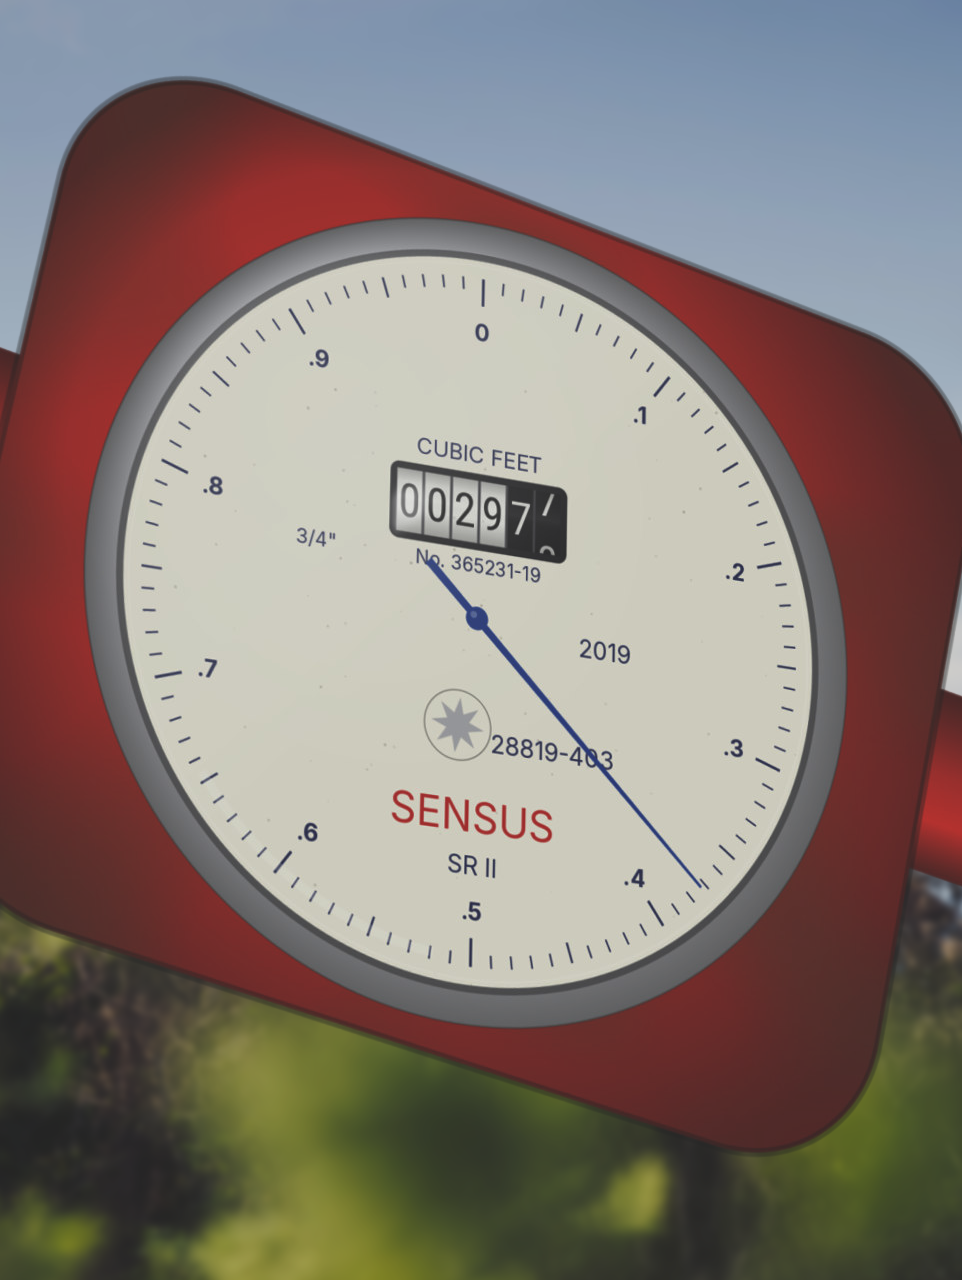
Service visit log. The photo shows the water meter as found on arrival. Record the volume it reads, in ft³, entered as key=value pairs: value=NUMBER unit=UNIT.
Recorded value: value=2977.37 unit=ft³
